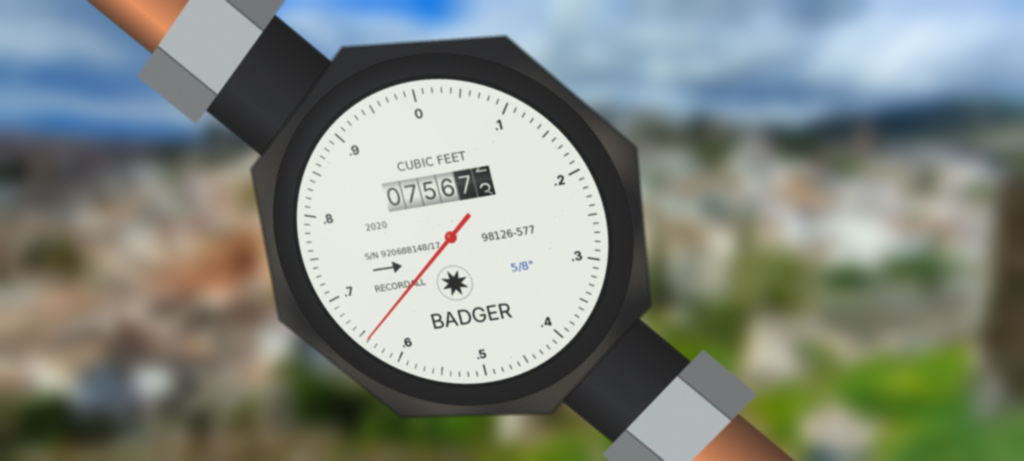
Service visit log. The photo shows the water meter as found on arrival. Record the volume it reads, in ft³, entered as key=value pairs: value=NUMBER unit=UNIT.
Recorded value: value=75672.64 unit=ft³
